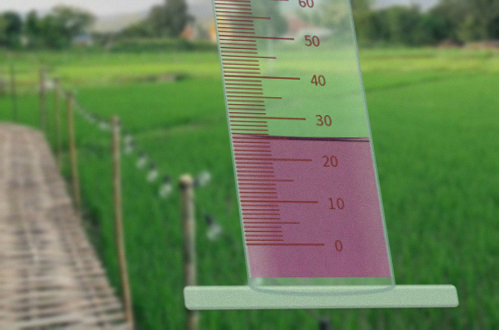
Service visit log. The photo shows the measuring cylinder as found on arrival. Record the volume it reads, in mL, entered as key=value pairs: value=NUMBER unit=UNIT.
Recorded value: value=25 unit=mL
